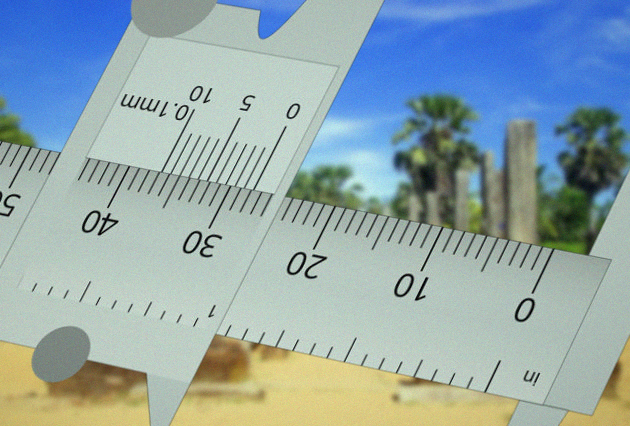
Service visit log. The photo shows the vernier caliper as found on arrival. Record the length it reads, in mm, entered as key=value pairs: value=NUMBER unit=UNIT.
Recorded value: value=27.8 unit=mm
